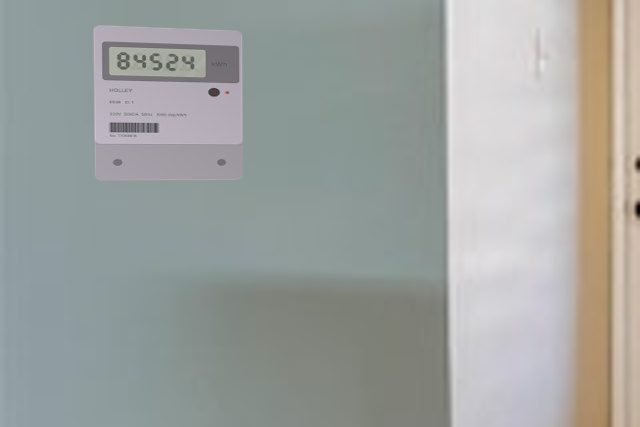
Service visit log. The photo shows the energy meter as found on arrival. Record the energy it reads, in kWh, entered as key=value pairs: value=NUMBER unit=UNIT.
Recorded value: value=84524 unit=kWh
